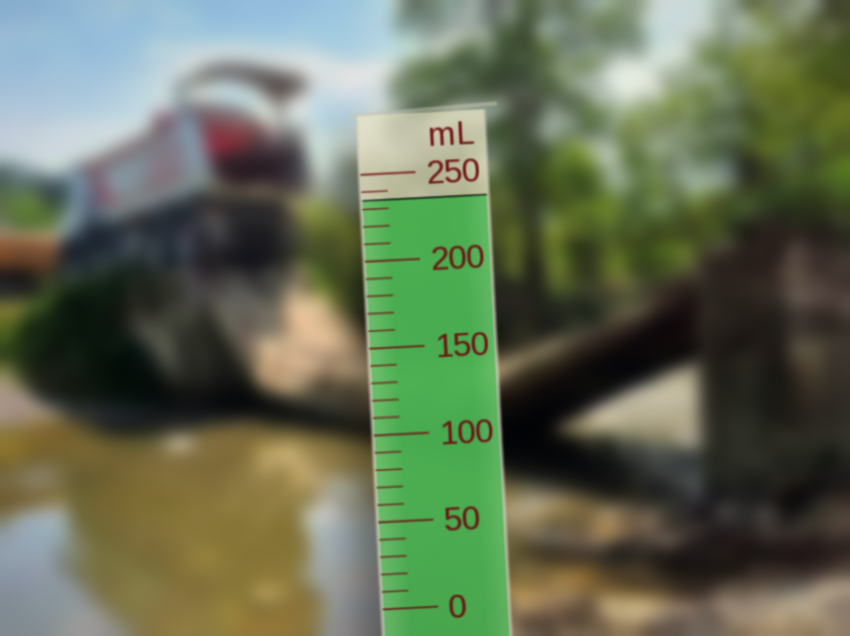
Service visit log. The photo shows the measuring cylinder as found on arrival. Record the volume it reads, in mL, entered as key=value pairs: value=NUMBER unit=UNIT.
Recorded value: value=235 unit=mL
